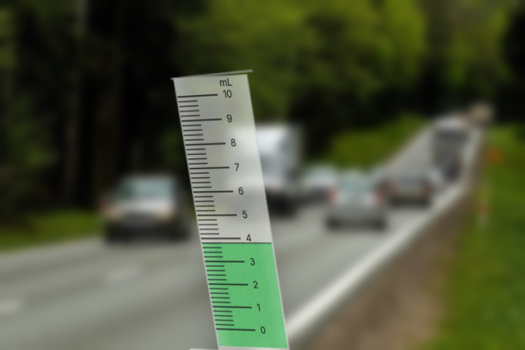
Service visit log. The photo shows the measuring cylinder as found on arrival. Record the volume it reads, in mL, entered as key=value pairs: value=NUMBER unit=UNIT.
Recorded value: value=3.8 unit=mL
